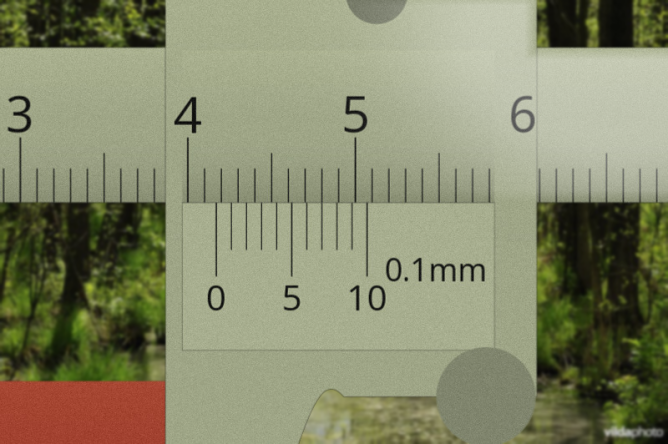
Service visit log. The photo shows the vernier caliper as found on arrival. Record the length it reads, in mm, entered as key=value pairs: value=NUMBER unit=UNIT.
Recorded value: value=41.7 unit=mm
